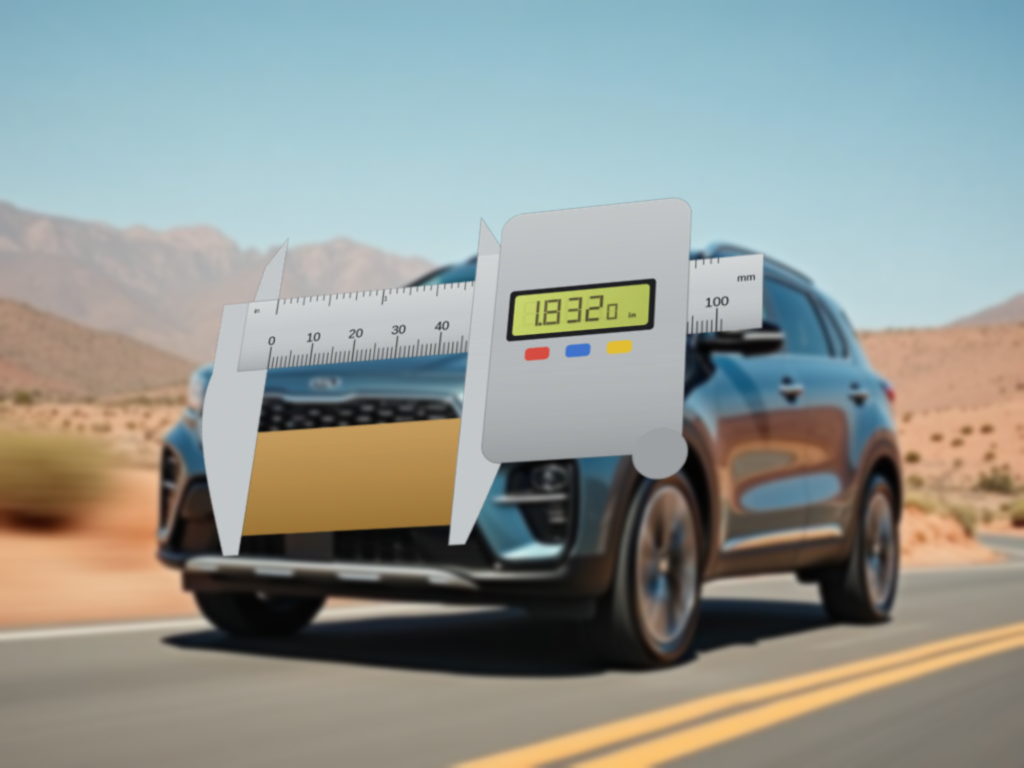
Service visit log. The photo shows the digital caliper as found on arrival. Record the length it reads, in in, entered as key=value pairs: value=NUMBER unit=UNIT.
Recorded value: value=1.8320 unit=in
